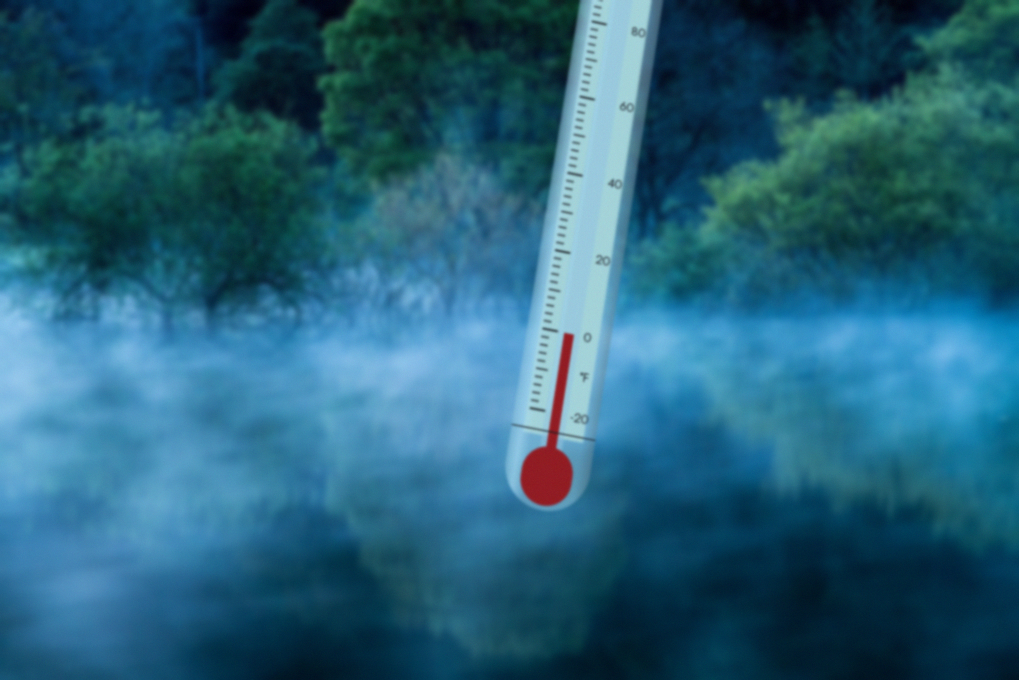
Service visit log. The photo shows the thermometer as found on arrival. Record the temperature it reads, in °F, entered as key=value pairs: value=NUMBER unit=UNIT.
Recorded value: value=0 unit=°F
